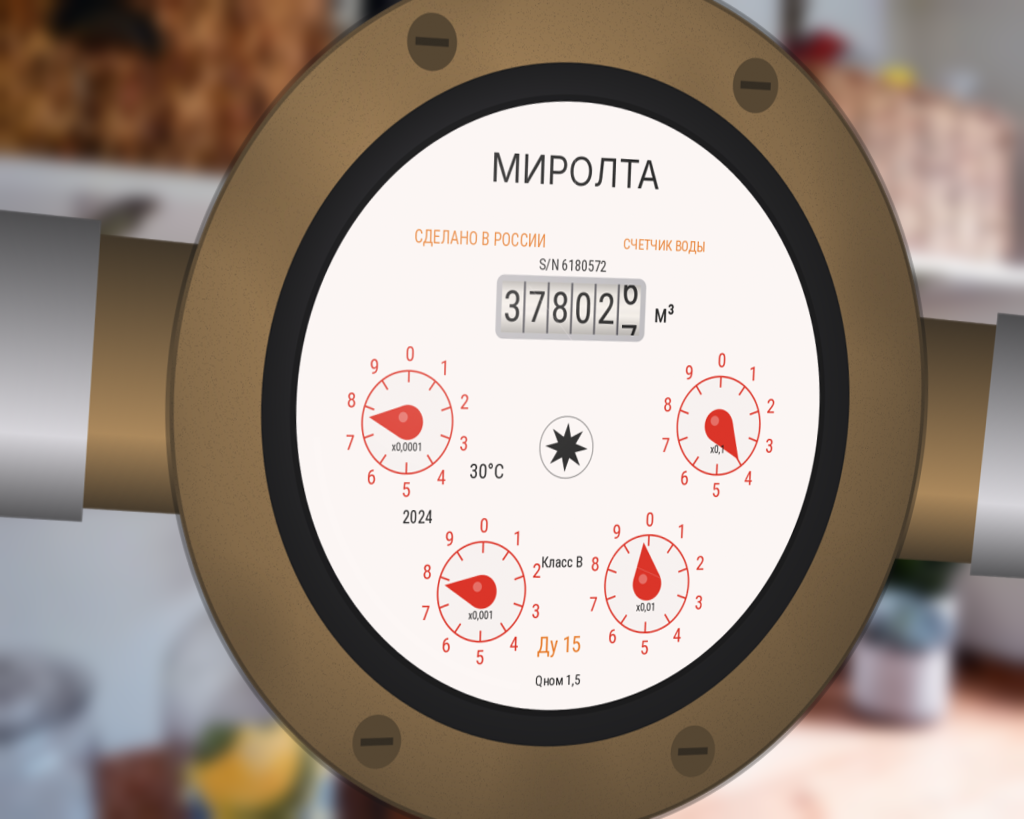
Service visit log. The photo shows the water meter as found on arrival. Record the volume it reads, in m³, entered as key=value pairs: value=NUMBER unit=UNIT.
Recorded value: value=378026.3977 unit=m³
